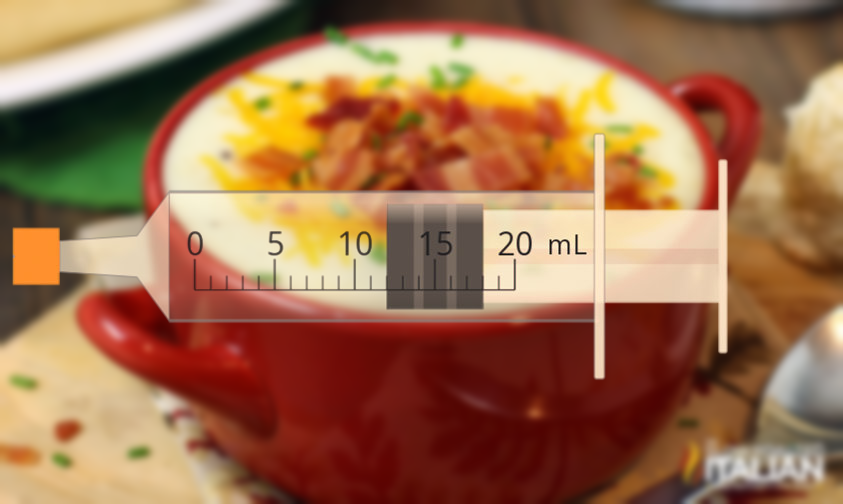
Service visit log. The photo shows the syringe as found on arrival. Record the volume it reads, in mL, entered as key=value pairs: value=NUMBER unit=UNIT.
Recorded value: value=12 unit=mL
